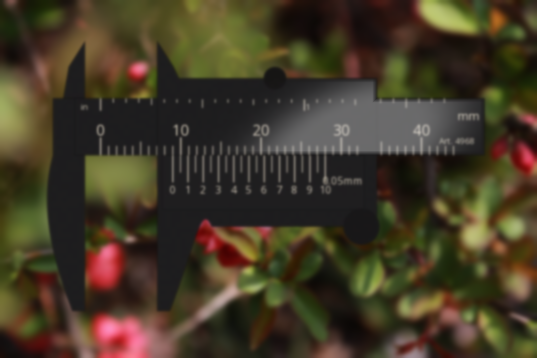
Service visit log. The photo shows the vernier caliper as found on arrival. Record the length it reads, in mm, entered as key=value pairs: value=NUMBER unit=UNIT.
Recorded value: value=9.0 unit=mm
